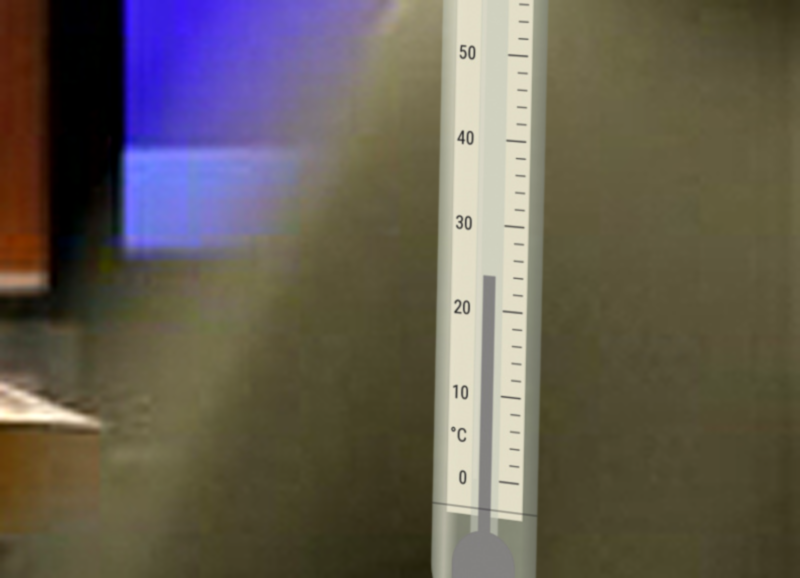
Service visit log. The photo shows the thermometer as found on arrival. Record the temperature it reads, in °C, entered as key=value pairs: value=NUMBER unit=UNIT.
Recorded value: value=24 unit=°C
